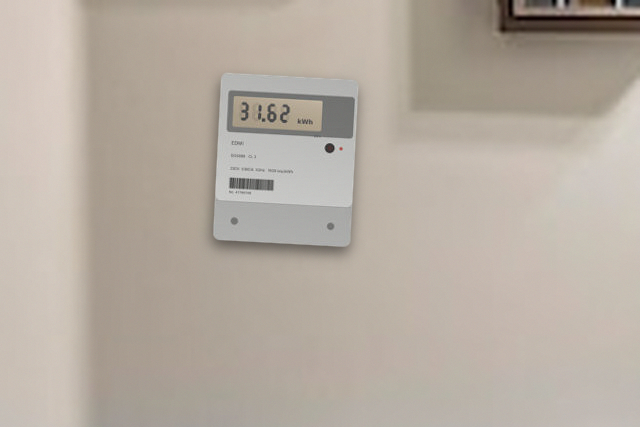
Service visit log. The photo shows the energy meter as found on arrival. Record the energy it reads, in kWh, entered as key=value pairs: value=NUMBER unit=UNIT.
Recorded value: value=31.62 unit=kWh
